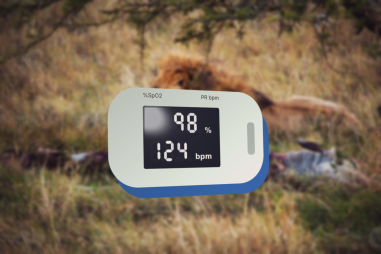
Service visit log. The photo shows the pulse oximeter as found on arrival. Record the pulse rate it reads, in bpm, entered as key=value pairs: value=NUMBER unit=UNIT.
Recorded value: value=124 unit=bpm
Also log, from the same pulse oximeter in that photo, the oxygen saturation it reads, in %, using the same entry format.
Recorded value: value=98 unit=%
